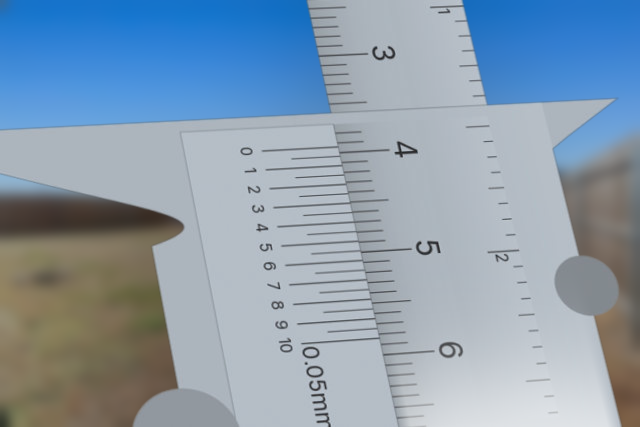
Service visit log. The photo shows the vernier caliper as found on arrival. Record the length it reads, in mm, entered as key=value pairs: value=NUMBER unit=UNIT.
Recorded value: value=39.4 unit=mm
